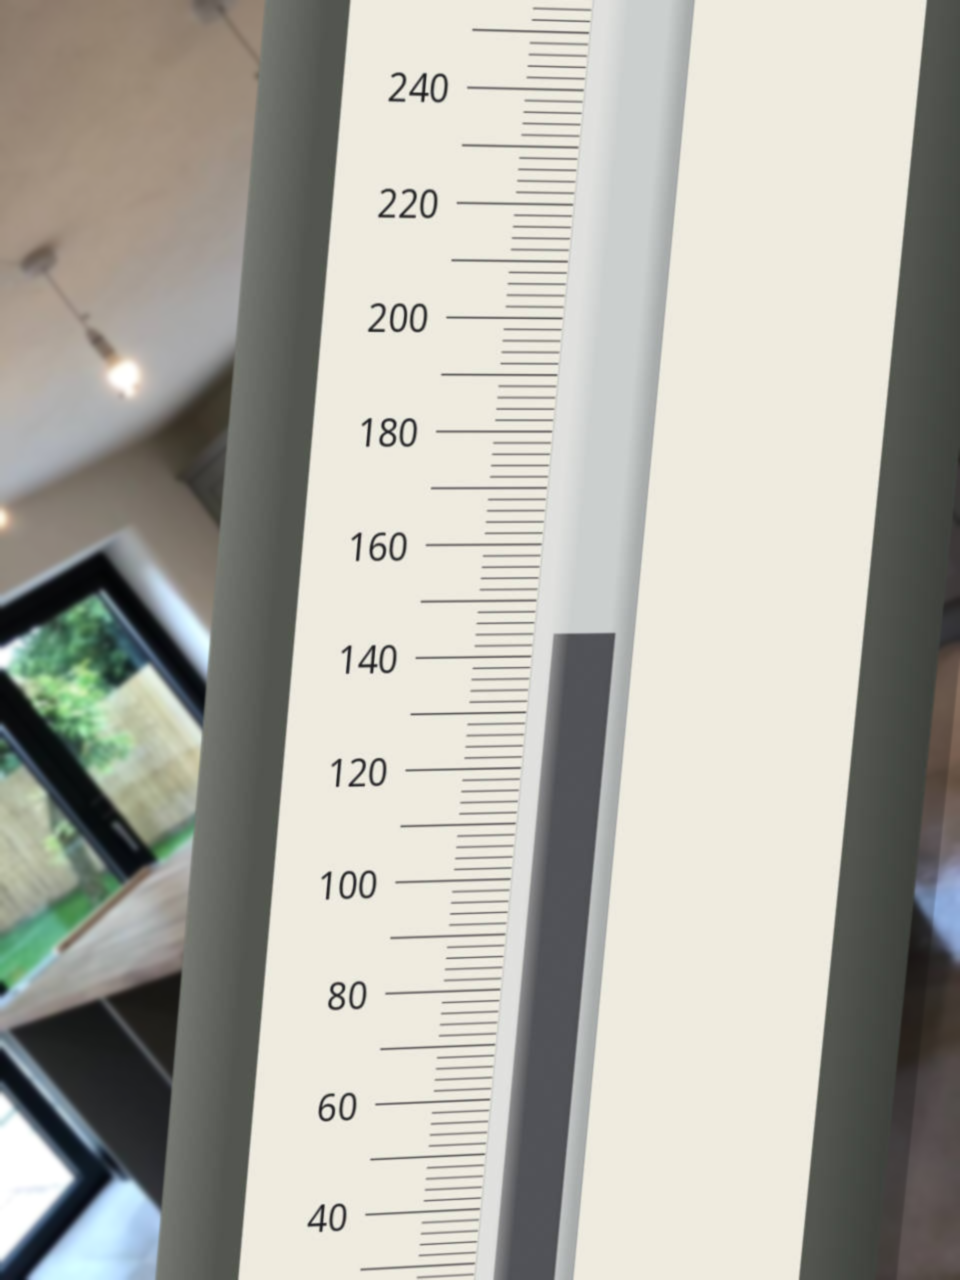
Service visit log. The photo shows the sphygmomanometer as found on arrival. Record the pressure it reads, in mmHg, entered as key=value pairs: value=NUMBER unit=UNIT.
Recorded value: value=144 unit=mmHg
